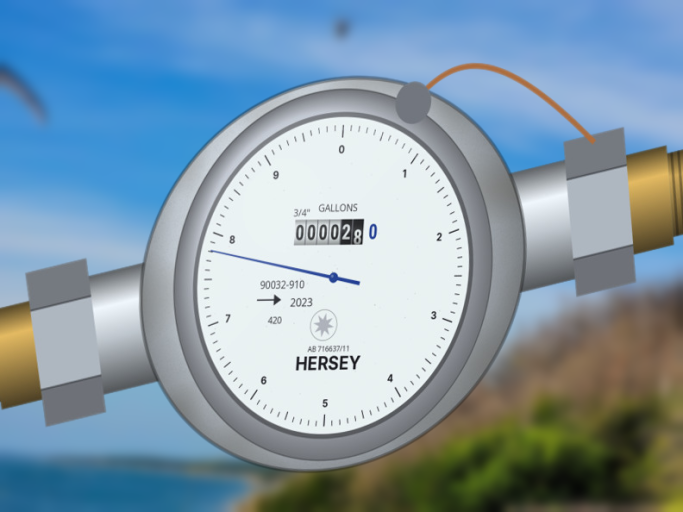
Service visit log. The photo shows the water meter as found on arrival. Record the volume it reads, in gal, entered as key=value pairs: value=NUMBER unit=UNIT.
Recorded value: value=277.8 unit=gal
